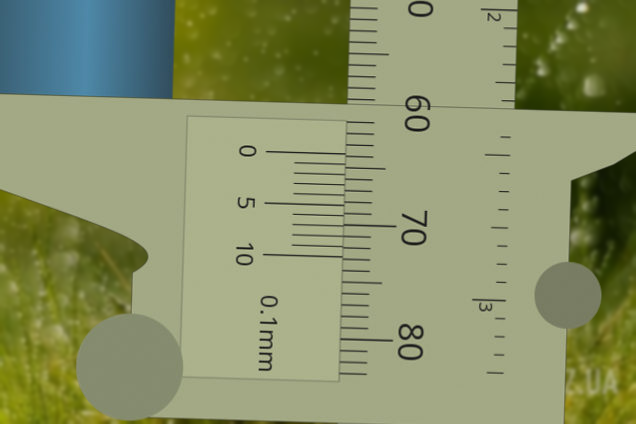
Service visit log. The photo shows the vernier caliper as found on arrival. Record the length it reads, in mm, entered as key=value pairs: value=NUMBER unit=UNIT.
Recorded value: value=63.8 unit=mm
